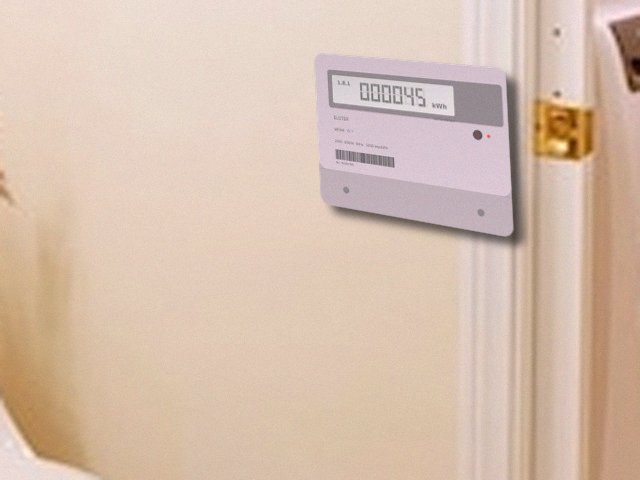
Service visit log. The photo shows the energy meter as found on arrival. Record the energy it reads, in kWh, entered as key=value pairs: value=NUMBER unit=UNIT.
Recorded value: value=45 unit=kWh
